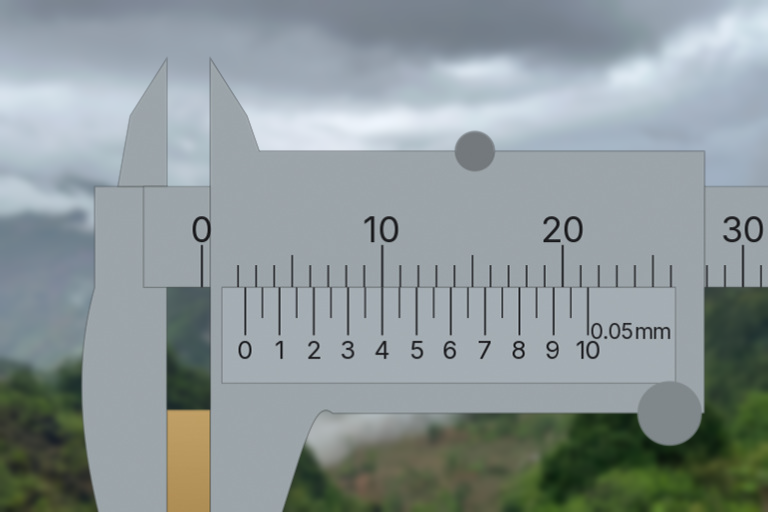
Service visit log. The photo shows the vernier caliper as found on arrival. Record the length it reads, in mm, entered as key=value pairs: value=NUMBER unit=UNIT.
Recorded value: value=2.4 unit=mm
